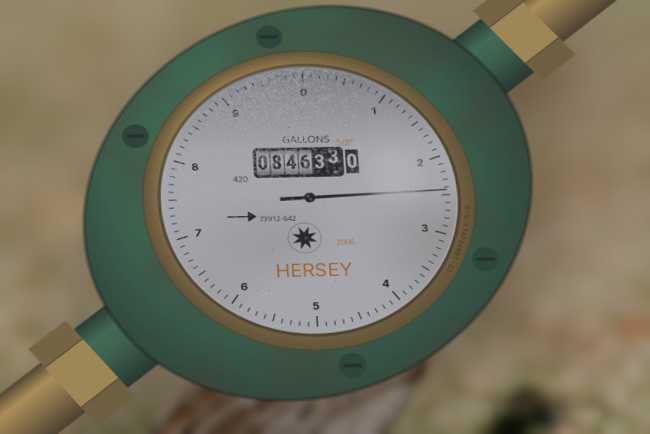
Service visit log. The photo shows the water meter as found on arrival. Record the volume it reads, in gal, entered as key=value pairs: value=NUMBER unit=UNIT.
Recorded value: value=846332.4 unit=gal
